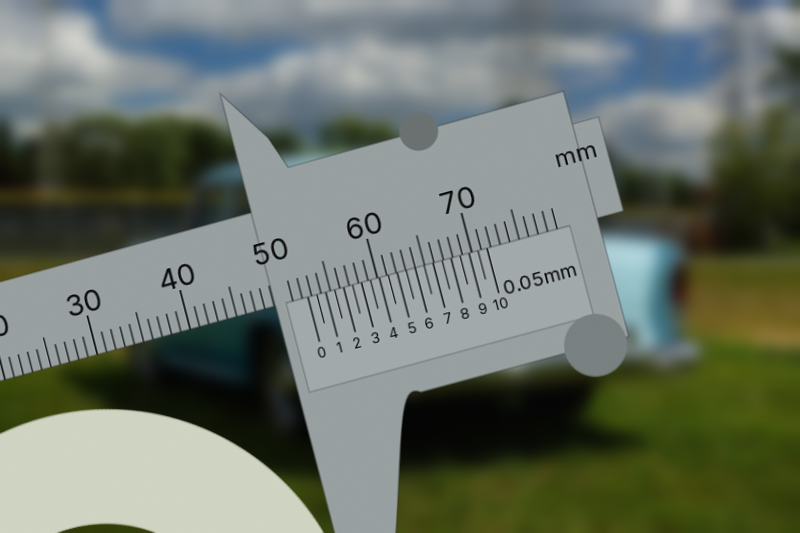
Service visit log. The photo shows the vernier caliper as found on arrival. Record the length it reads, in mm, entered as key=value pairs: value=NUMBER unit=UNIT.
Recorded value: value=52.6 unit=mm
